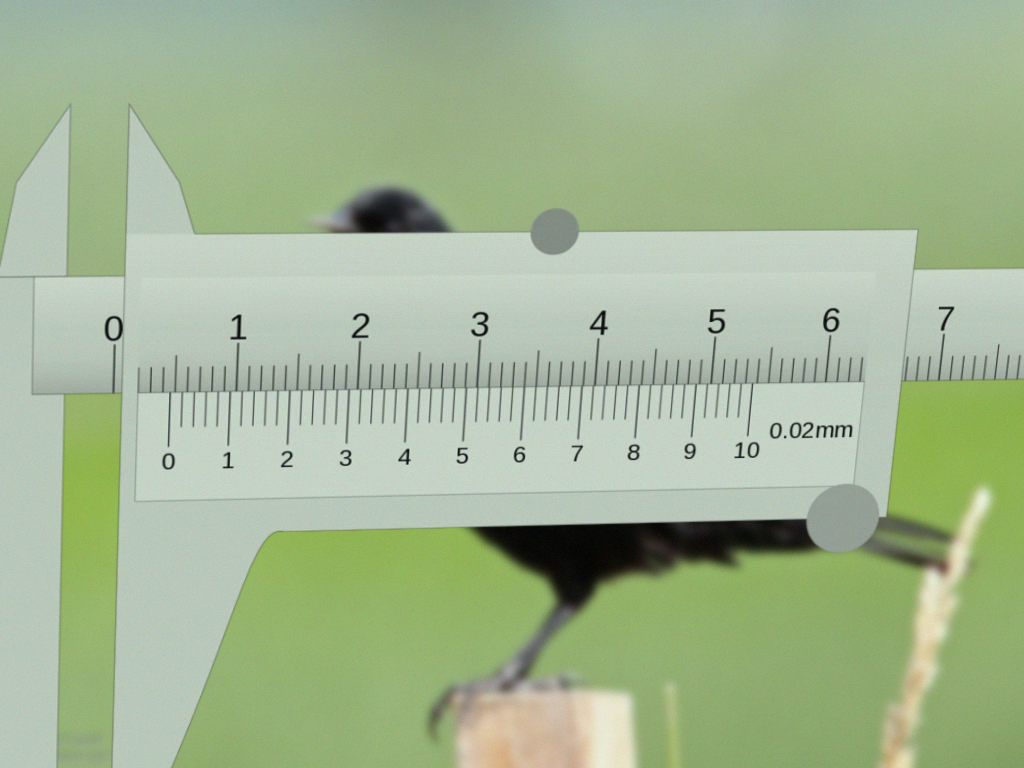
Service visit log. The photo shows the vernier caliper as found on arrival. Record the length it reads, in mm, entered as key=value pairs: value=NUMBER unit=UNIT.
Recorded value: value=4.6 unit=mm
